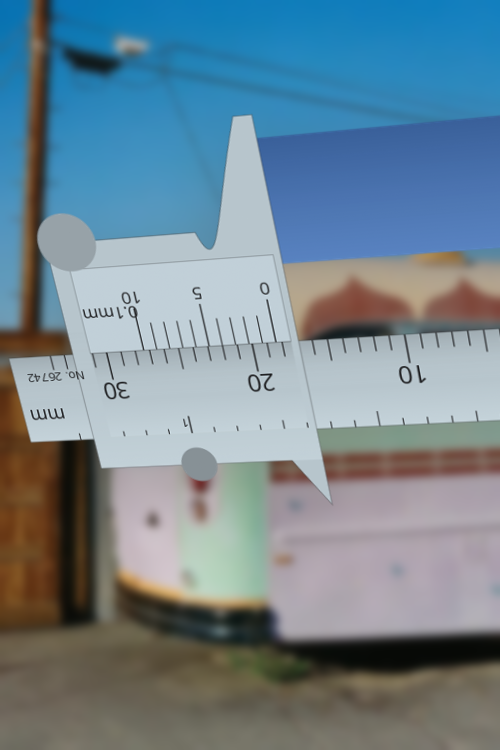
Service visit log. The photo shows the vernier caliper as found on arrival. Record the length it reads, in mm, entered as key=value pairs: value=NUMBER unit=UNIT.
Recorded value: value=18.4 unit=mm
